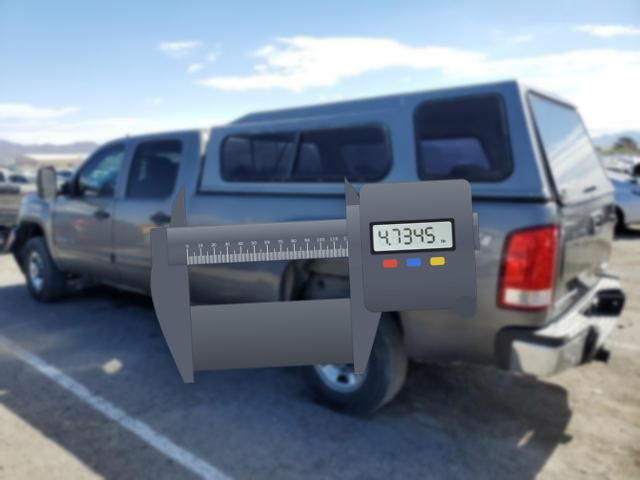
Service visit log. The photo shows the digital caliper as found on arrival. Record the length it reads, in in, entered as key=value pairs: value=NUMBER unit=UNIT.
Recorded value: value=4.7345 unit=in
